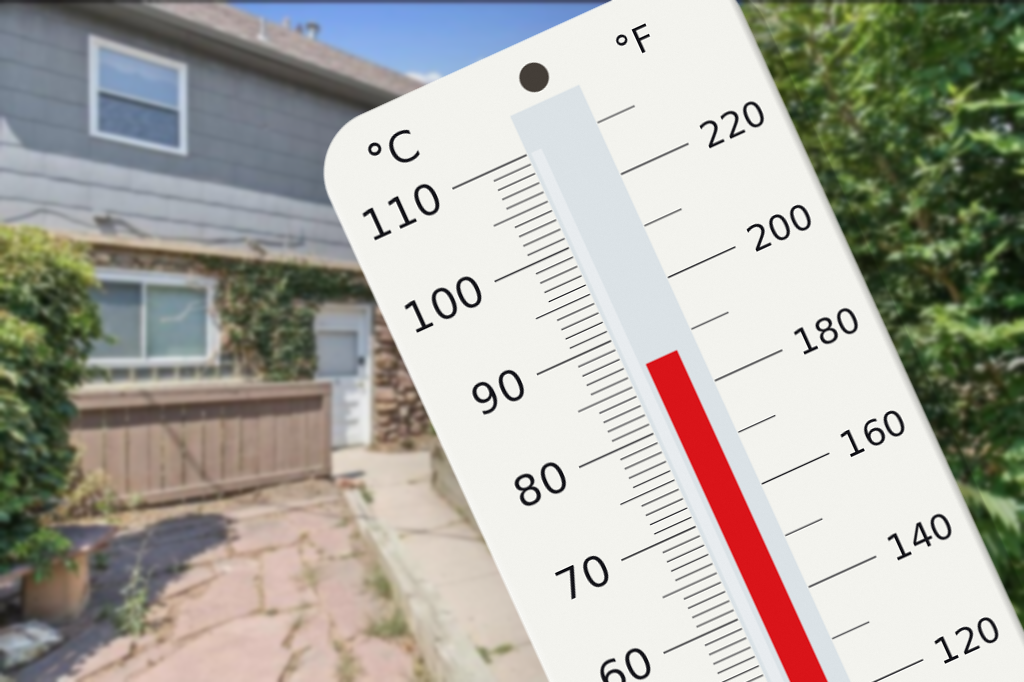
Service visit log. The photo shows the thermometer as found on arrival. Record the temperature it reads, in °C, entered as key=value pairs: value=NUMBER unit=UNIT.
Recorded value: value=86.5 unit=°C
